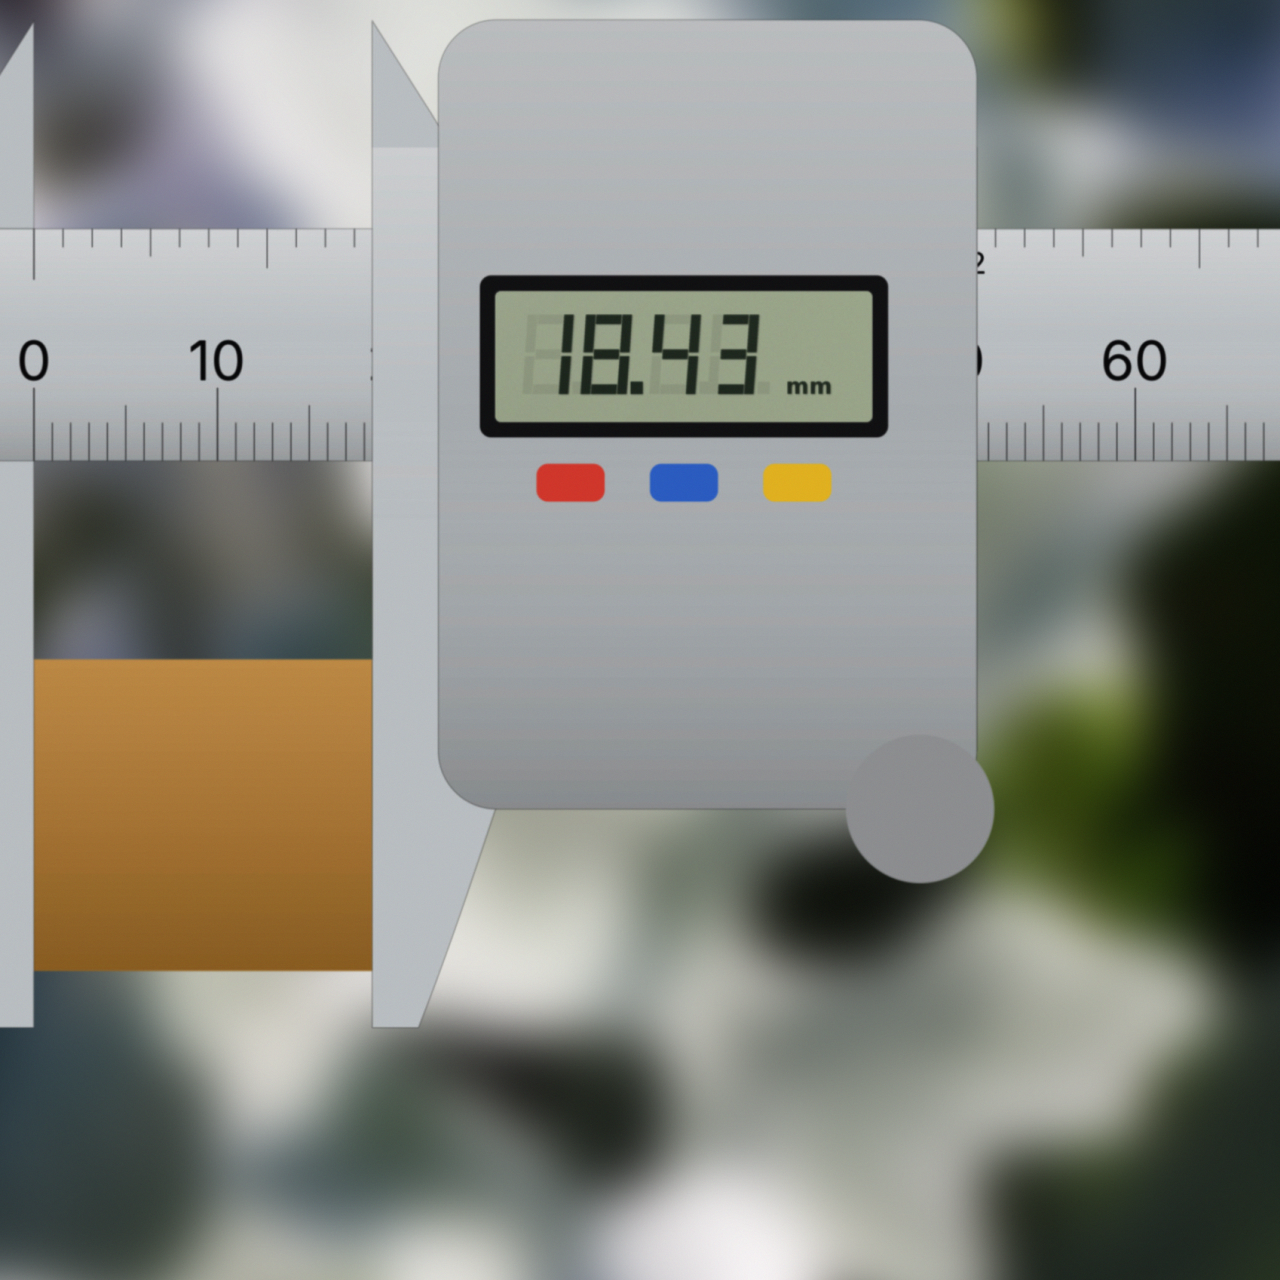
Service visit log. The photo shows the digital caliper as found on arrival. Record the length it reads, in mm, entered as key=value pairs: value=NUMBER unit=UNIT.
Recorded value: value=18.43 unit=mm
